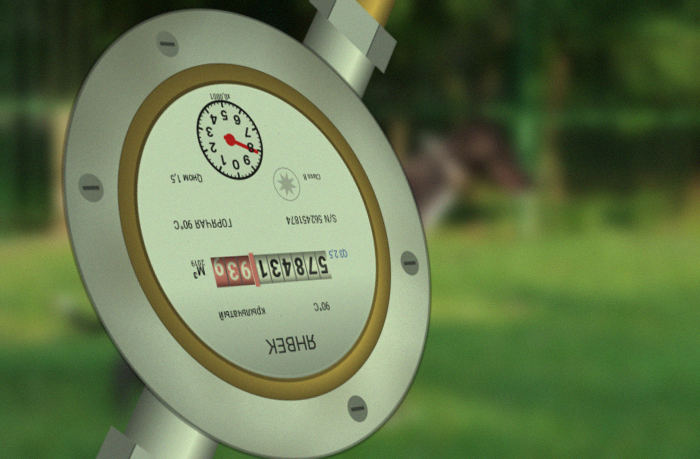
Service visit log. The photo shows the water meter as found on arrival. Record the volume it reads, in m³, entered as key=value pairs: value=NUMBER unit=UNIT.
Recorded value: value=578431.9388 unit=m³
